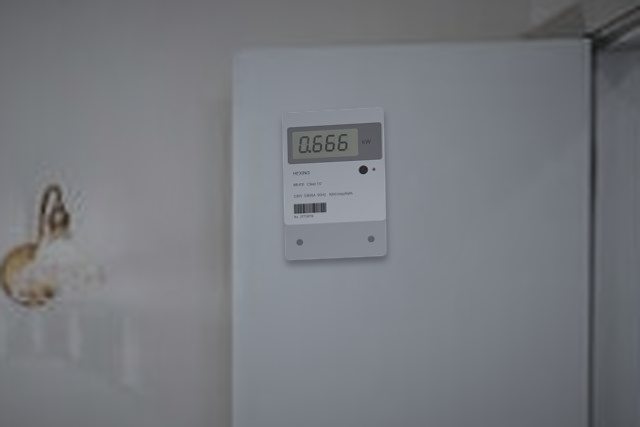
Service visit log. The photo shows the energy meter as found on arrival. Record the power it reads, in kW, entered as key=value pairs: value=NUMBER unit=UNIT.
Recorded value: value=0.666 unit=kW
